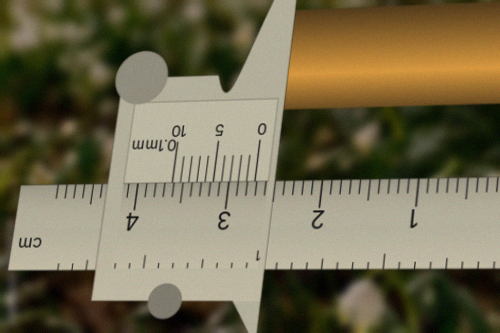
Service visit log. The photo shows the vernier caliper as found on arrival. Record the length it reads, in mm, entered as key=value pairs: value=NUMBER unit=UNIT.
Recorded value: value=27.2 unit=mm
